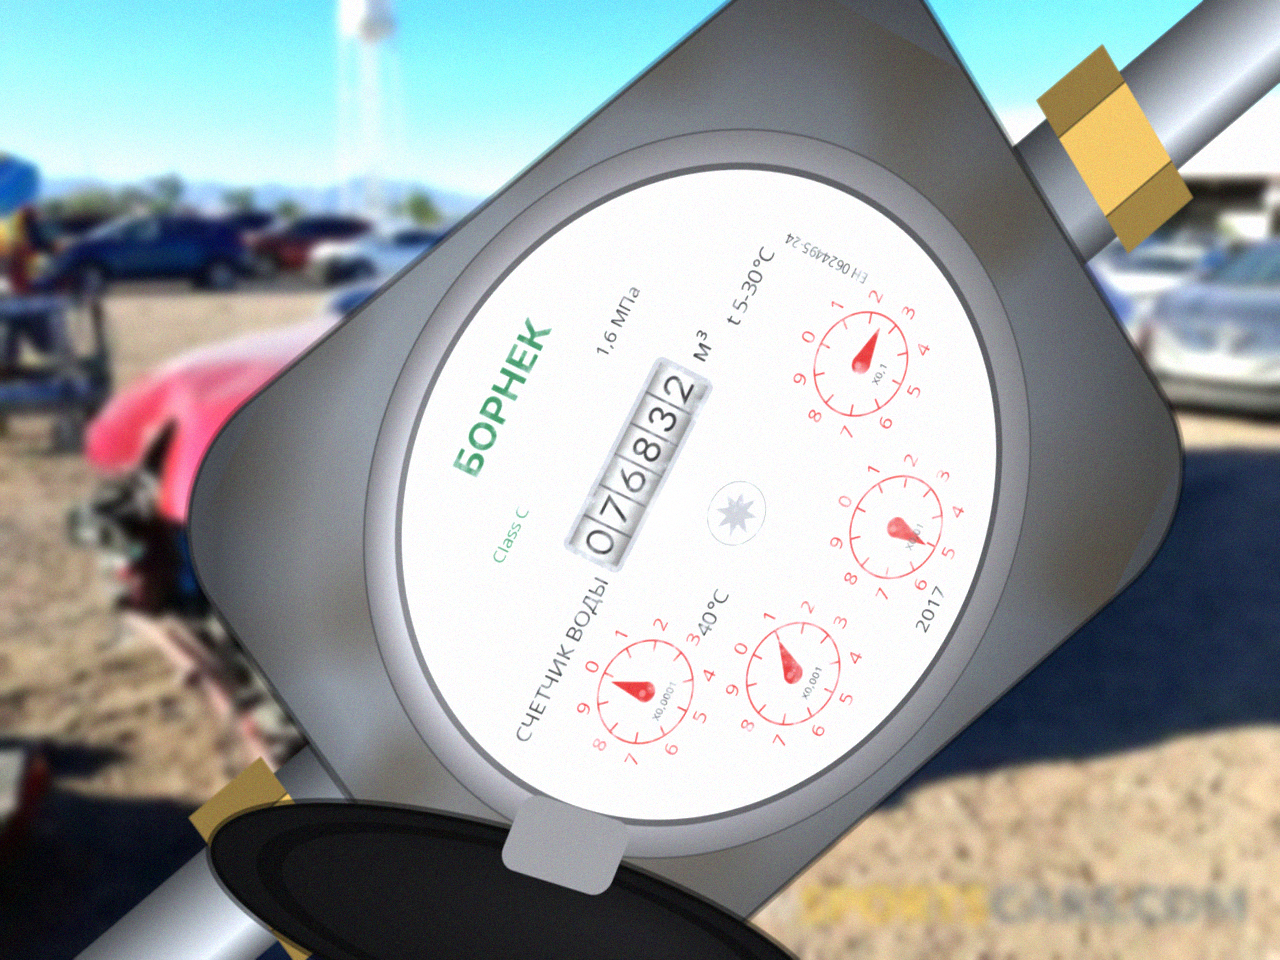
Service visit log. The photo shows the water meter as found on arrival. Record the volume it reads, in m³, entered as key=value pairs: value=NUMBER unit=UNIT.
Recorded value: value=76832.2509 unit=m³
